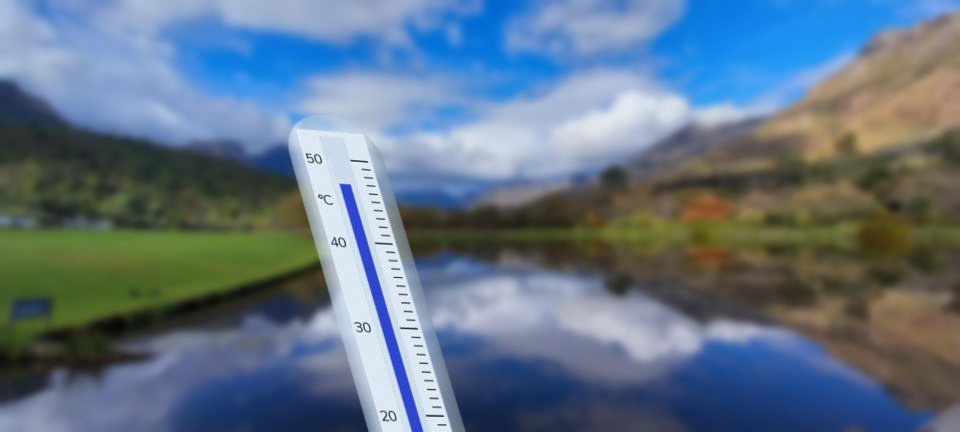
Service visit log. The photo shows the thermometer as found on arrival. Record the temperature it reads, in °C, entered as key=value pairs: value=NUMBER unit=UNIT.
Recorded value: value=47 unit=°C
